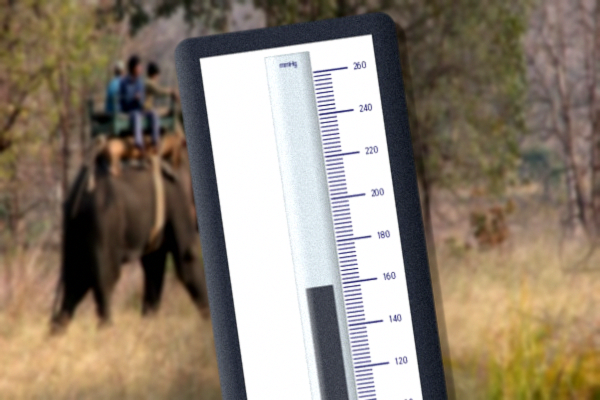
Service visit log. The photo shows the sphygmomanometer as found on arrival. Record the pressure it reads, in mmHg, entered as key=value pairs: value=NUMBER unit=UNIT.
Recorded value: value=160 unit=mmHg
